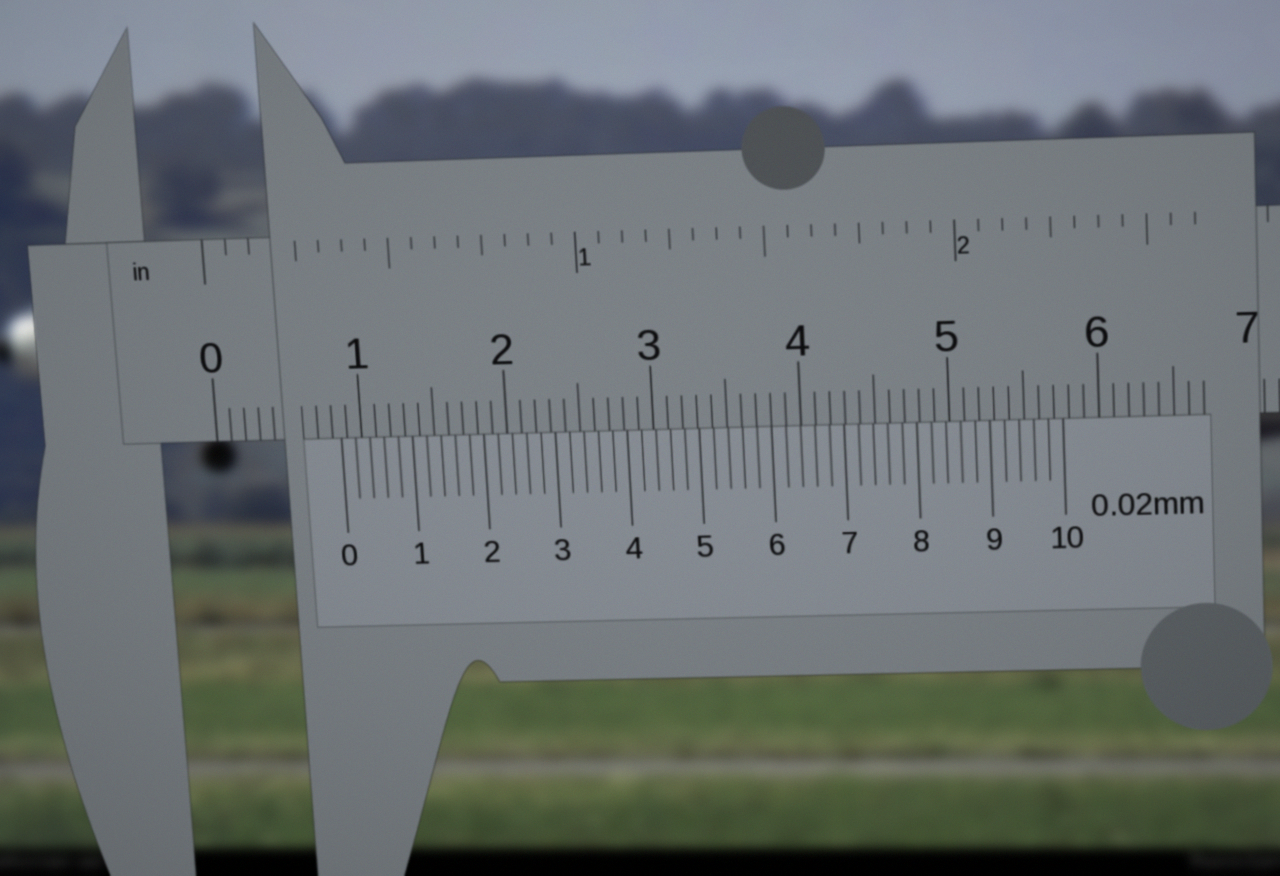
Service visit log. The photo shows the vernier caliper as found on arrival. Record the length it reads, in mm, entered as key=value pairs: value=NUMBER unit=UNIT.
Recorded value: value=8.6 unit=mm
